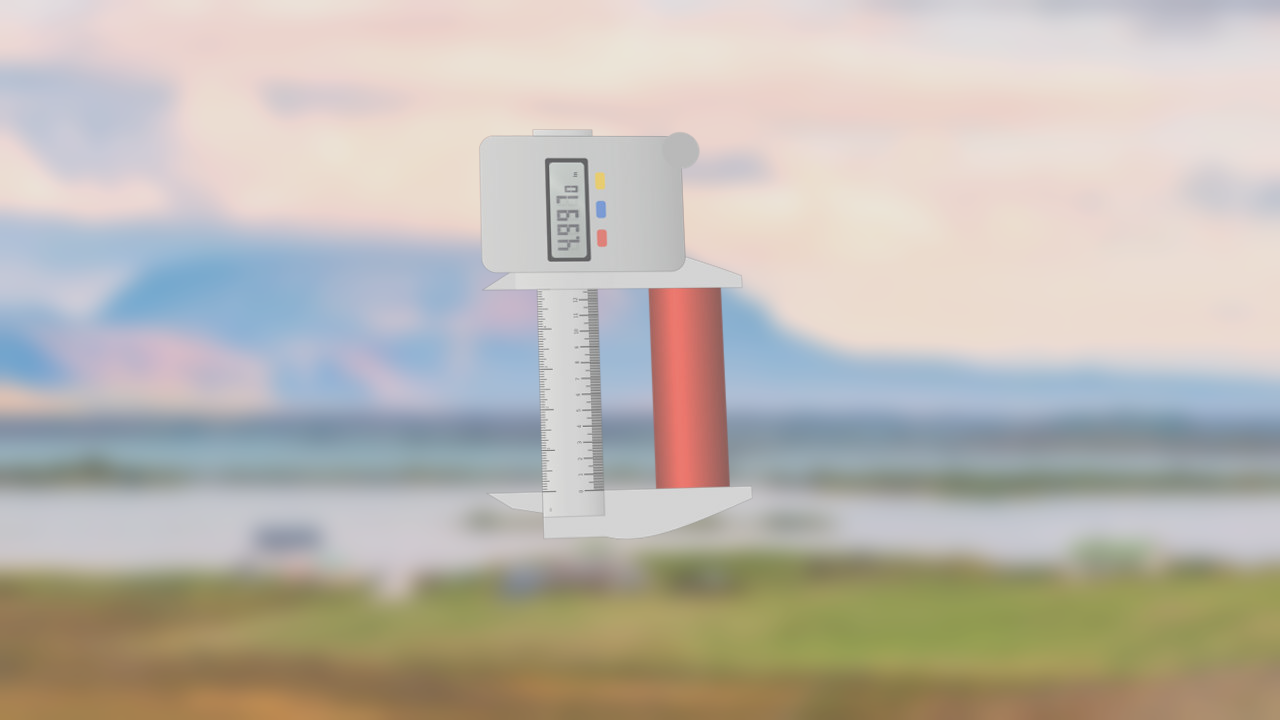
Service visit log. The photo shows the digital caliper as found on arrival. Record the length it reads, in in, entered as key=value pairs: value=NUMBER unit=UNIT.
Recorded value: value=4.9970 unit=in
